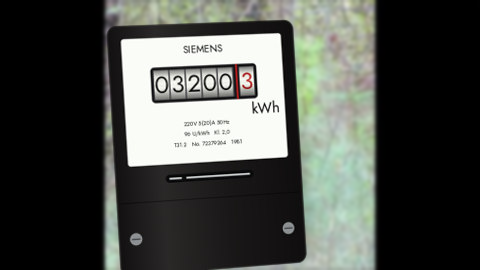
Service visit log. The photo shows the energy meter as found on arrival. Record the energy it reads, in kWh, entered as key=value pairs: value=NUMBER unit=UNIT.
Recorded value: value=3200.3 unit=kWh
